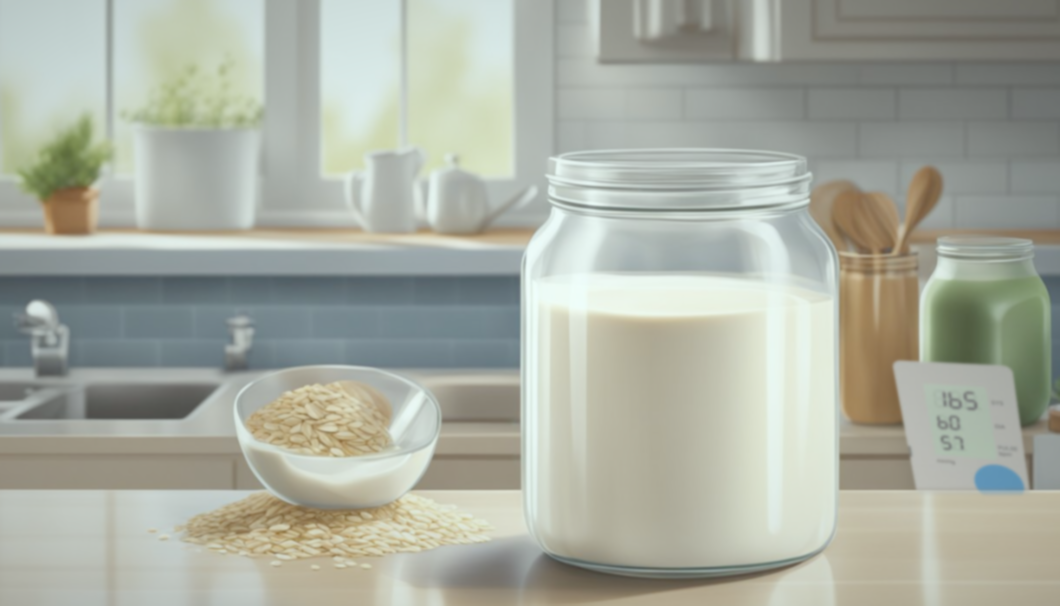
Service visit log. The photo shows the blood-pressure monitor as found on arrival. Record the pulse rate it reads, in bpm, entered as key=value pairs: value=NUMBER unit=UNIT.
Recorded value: value=57 unit=bpm
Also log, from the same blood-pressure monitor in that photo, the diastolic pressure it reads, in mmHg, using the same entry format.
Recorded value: value=60 unit=mmHg
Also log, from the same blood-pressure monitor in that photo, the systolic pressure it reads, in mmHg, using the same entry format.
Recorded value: value=165 unit=mmHg
